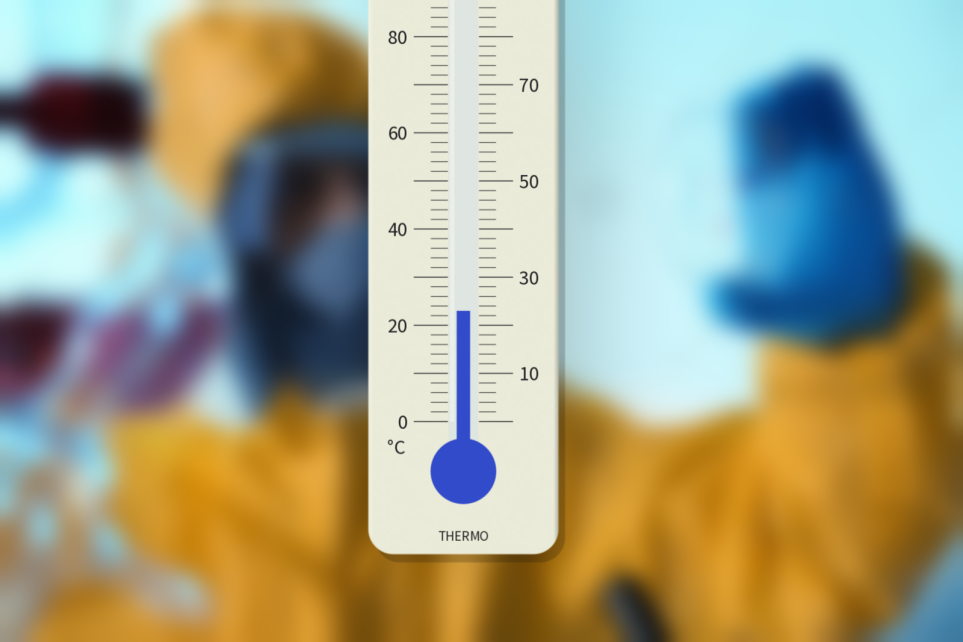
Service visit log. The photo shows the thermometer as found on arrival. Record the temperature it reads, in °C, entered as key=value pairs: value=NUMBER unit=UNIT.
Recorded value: value=23 unit=°C
